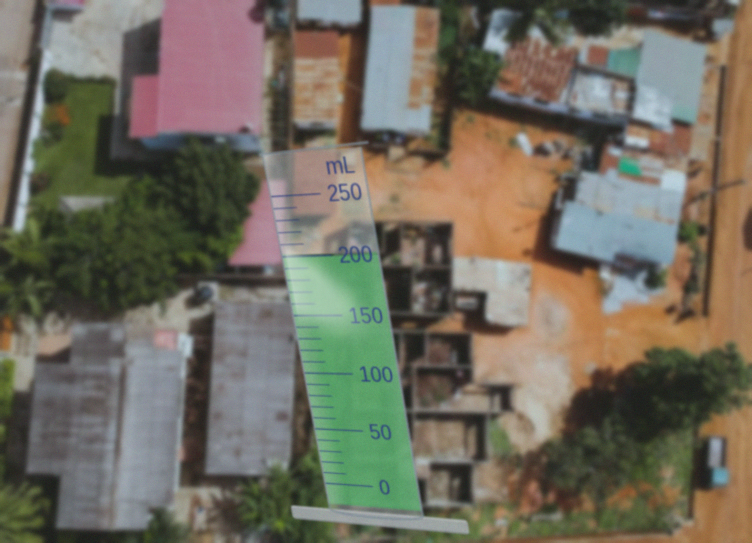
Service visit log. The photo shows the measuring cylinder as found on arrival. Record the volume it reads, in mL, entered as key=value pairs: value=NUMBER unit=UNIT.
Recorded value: value=200 unit=mL
